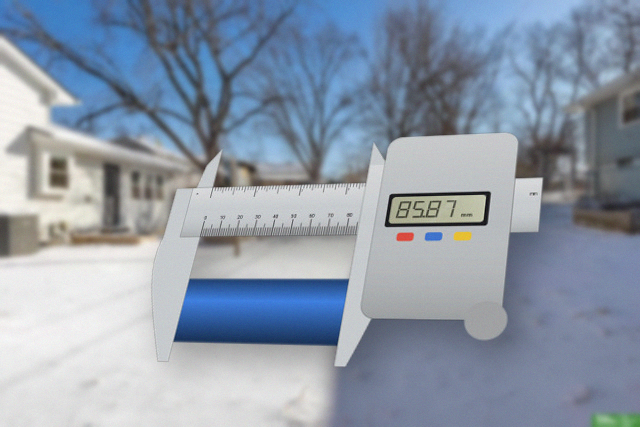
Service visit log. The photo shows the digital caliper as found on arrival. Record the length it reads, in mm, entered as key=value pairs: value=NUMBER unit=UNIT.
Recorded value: value=85.87 unit=mm
